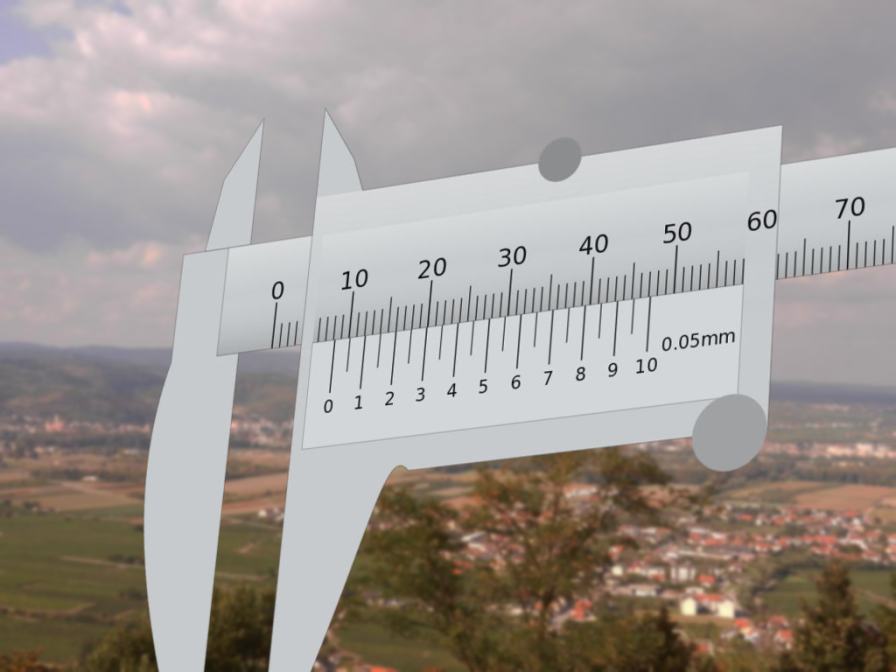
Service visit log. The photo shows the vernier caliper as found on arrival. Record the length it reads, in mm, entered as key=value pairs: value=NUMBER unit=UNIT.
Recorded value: value=8.2 unit=mm
